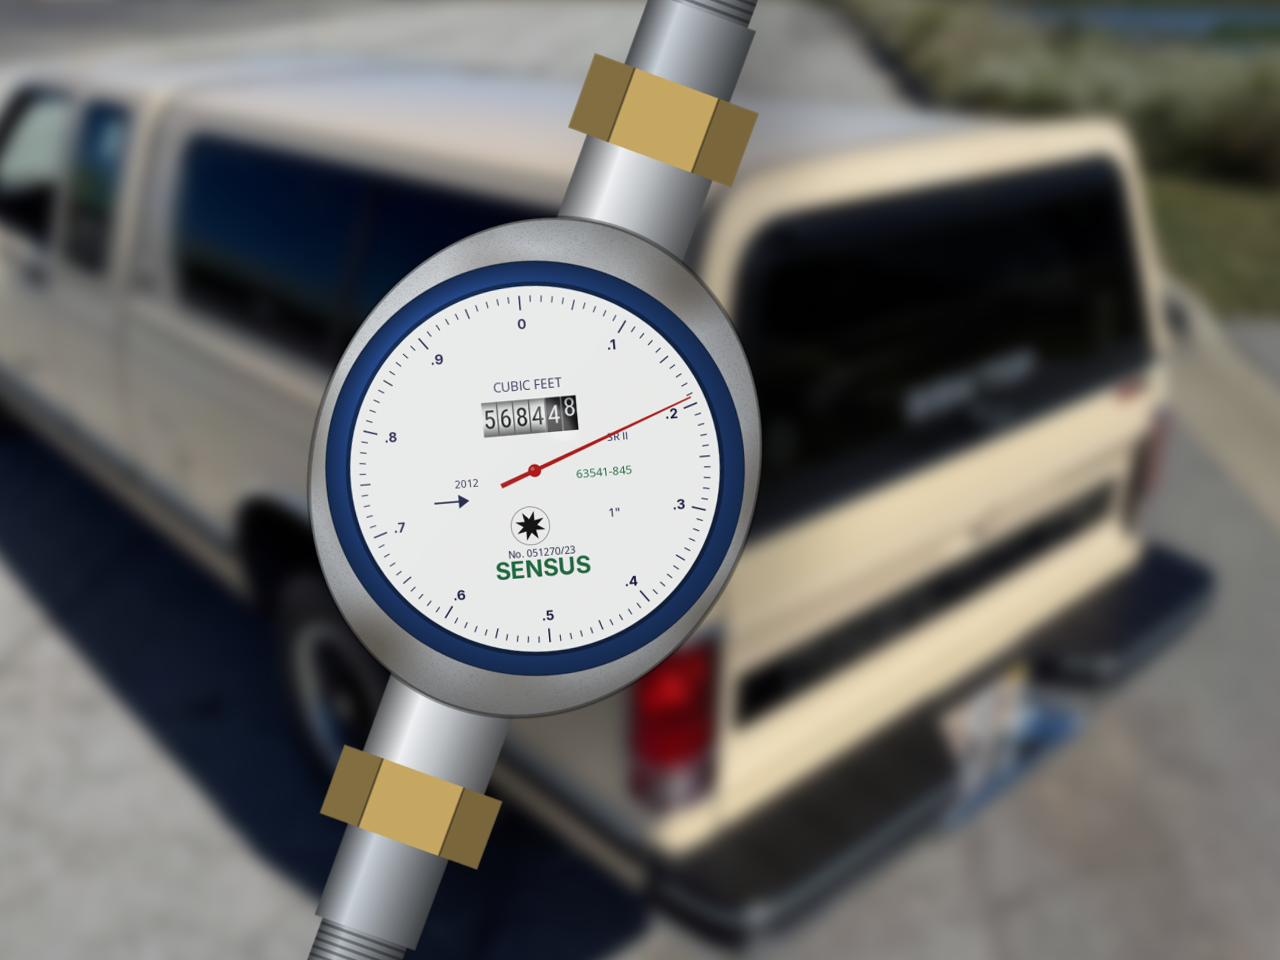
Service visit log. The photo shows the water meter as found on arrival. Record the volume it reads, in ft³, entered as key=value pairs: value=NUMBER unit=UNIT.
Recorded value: value=568448.19 unit=ft³
